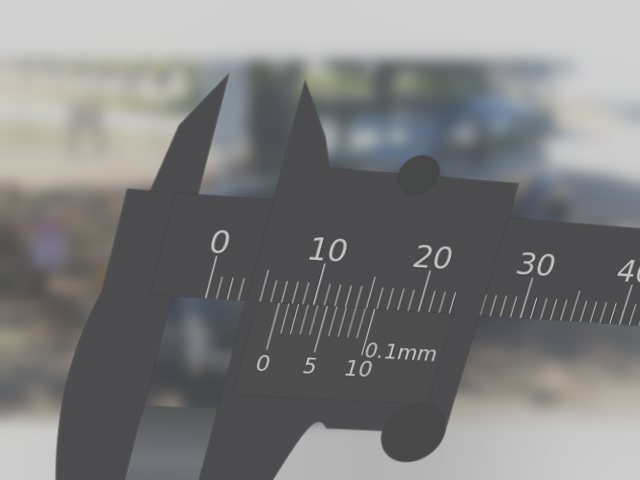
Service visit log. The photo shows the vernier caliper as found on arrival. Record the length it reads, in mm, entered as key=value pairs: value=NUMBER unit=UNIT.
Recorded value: value=6.8 unit=mm
